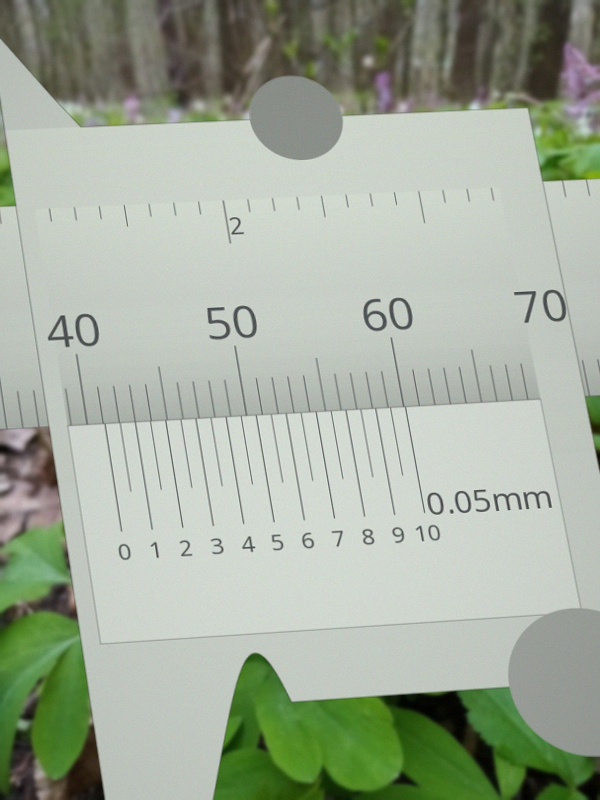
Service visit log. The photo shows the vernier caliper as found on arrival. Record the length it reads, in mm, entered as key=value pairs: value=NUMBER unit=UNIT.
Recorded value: value=41.1 unit=mm
